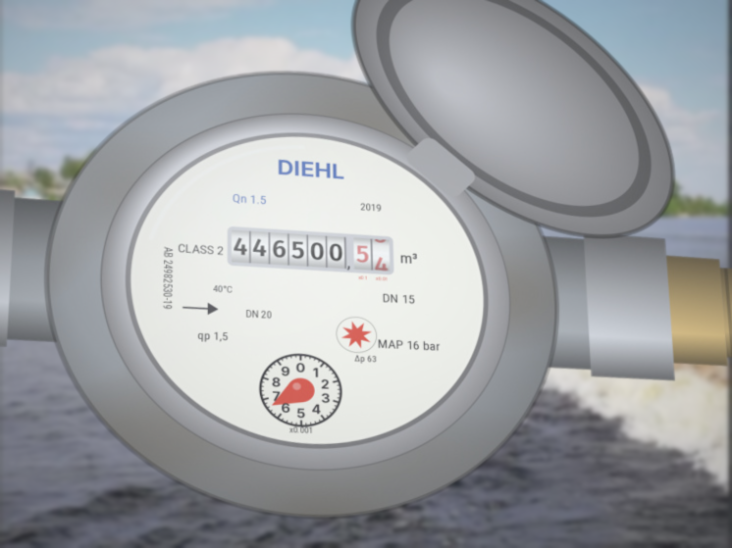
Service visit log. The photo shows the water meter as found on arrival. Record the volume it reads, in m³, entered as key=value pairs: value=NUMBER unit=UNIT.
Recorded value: value=446500.536 unit=m³
